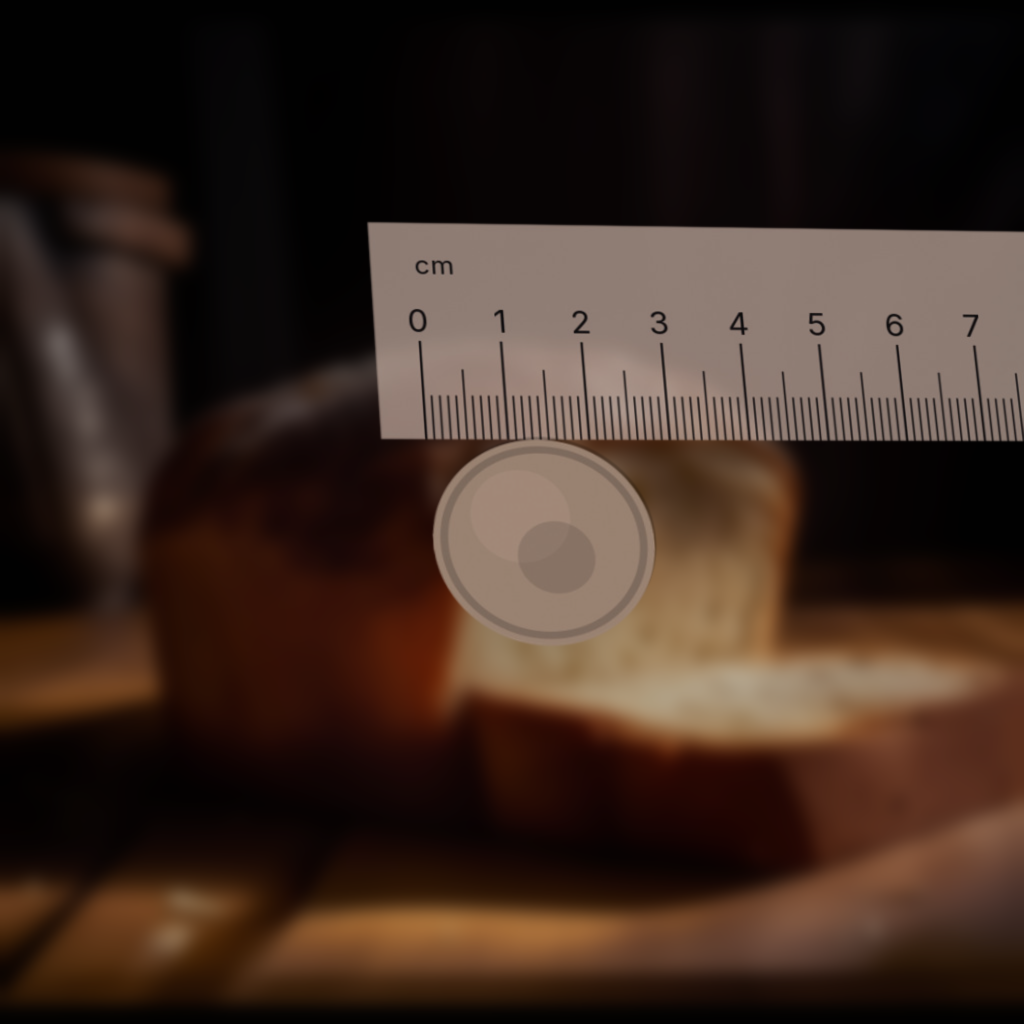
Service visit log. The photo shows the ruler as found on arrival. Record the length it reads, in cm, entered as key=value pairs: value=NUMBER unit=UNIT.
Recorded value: value=2.7 unit=cm
